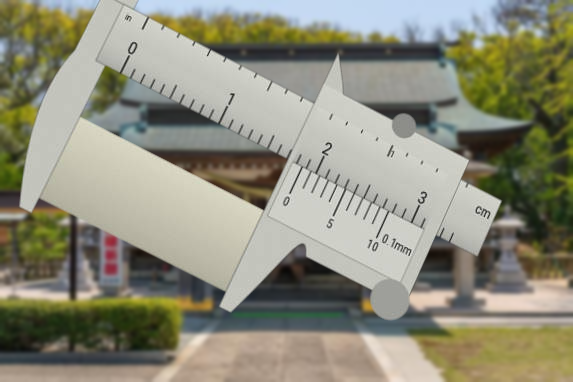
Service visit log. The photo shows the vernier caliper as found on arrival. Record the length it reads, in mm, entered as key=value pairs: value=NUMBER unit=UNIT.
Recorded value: value=18.6 unit=mm
